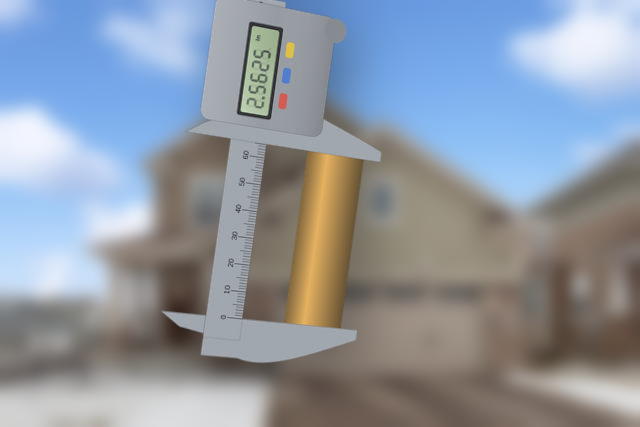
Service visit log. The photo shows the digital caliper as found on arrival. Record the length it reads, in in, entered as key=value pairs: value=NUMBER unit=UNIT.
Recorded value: value=2.5625 unit=in
